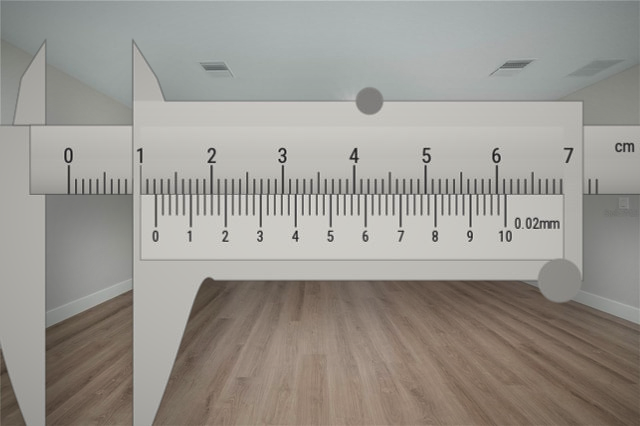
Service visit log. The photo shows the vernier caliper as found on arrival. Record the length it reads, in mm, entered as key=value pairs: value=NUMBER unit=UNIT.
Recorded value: value=12.2 unit=mm
